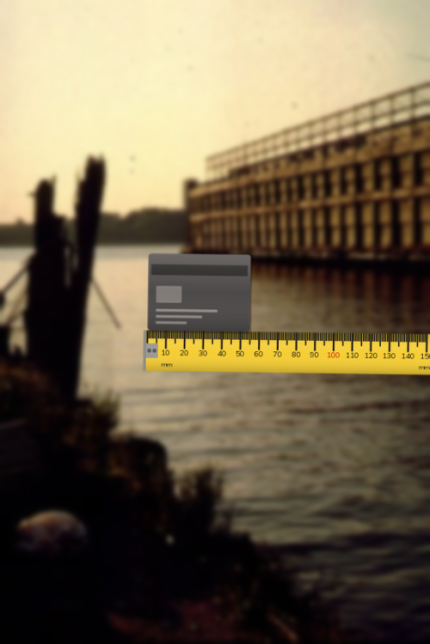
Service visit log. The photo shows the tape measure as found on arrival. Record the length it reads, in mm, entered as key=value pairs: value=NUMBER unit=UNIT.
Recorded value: value=55 unit=mm
